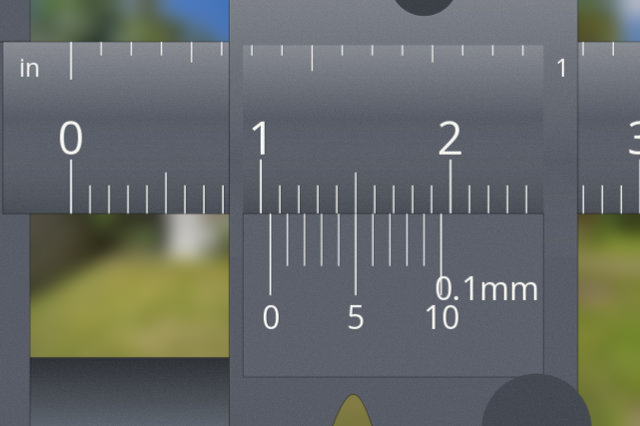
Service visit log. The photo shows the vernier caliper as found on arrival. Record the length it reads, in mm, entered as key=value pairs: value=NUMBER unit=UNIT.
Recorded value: value=10.5 unit=mm
